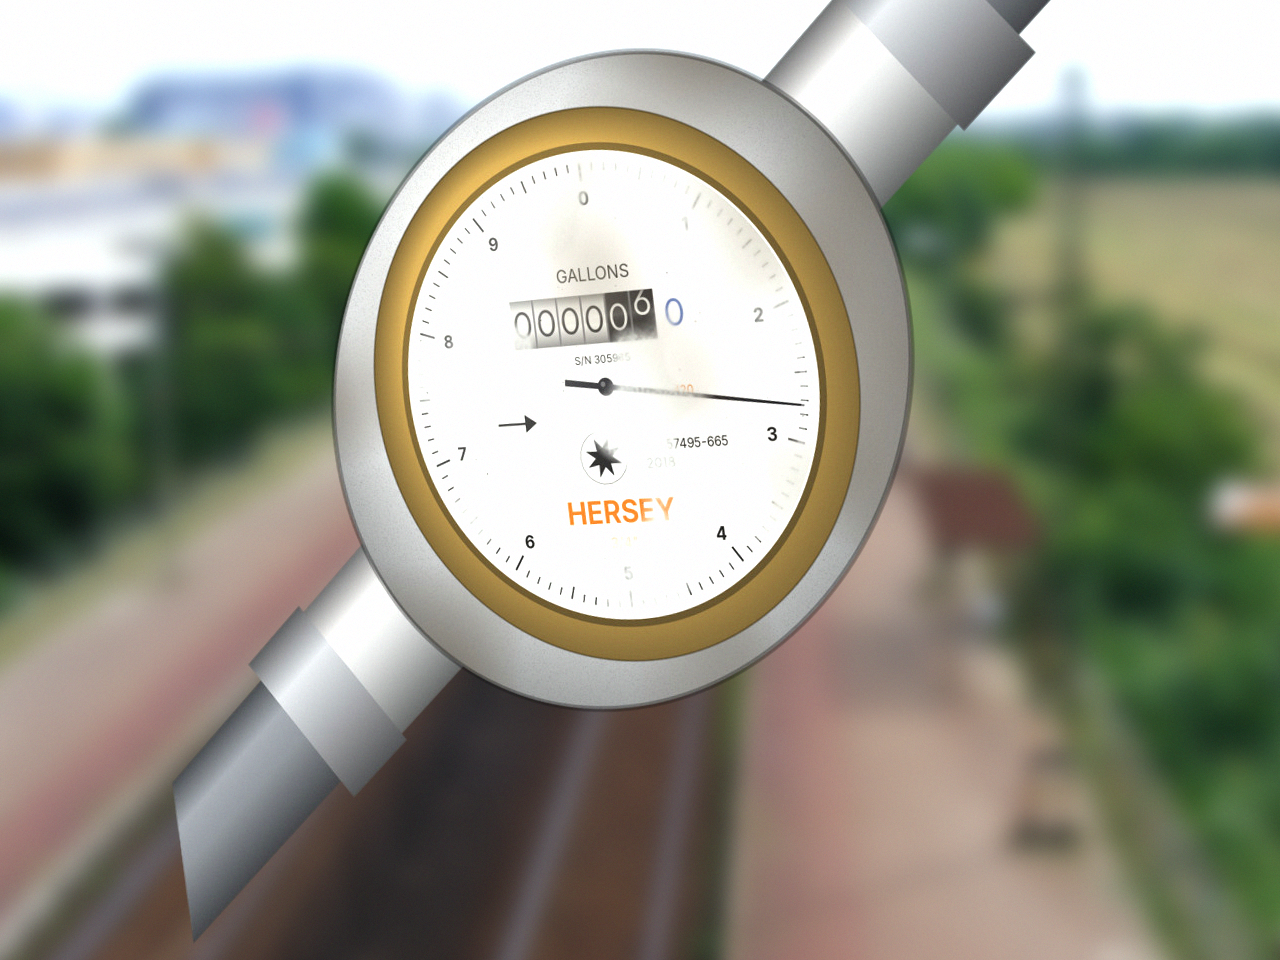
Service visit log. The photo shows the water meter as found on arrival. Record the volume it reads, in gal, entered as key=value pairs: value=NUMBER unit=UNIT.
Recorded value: value=62.7 unit=gal
